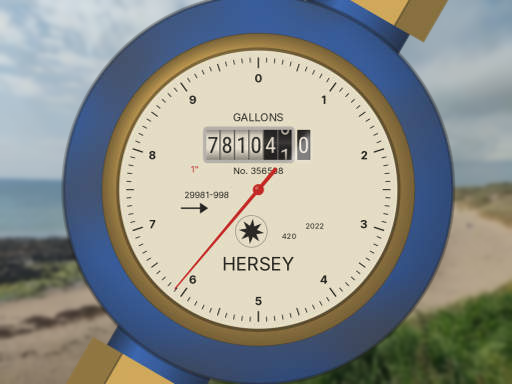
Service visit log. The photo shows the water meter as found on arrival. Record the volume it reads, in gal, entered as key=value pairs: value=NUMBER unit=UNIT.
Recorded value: value=7810406.1 unit=gal
